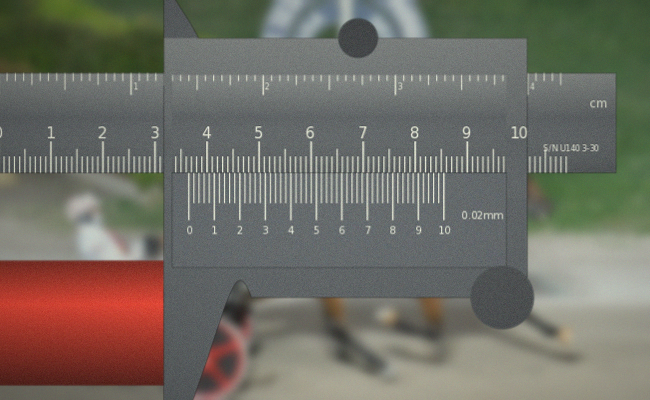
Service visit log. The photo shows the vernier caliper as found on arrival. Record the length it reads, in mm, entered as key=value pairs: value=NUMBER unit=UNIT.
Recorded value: value=36.5 unit=mm
